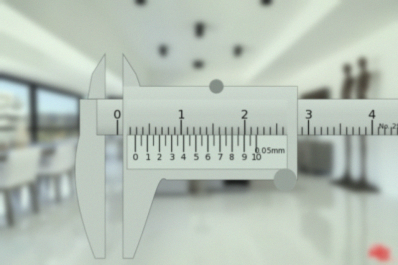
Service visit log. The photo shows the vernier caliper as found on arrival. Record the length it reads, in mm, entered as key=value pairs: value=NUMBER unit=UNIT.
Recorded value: value=2.8 unit=mm
